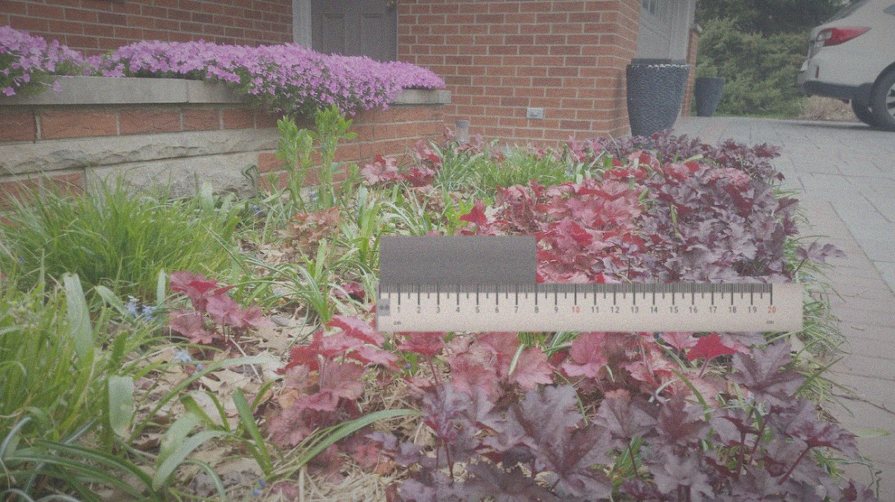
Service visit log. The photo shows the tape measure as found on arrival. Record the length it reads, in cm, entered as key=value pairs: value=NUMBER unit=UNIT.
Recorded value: value=8 unit=cm
